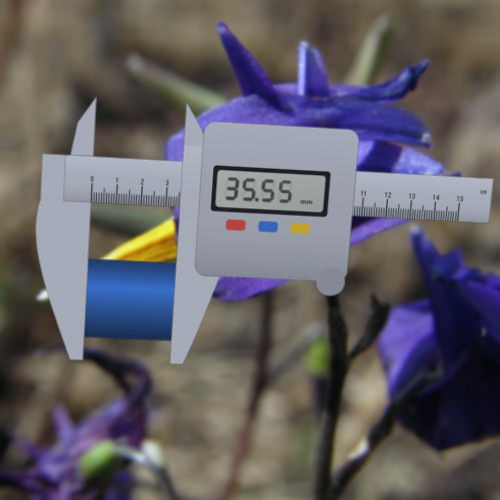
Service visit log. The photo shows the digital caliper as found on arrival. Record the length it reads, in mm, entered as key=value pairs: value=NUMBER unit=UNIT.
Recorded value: value=35.55 unit=mm
